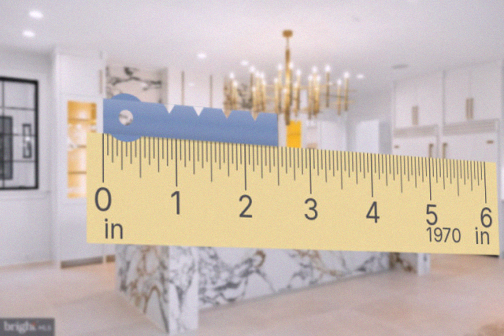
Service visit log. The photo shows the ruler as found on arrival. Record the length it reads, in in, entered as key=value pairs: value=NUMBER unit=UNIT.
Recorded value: value=2.5 unit=in
